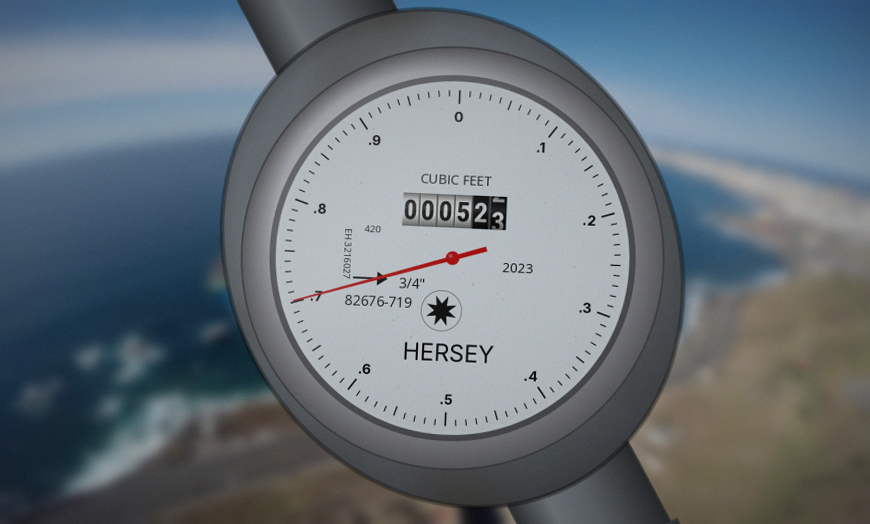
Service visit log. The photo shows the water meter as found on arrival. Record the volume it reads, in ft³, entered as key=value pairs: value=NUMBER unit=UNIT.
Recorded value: value=522.70 unit=ft³
